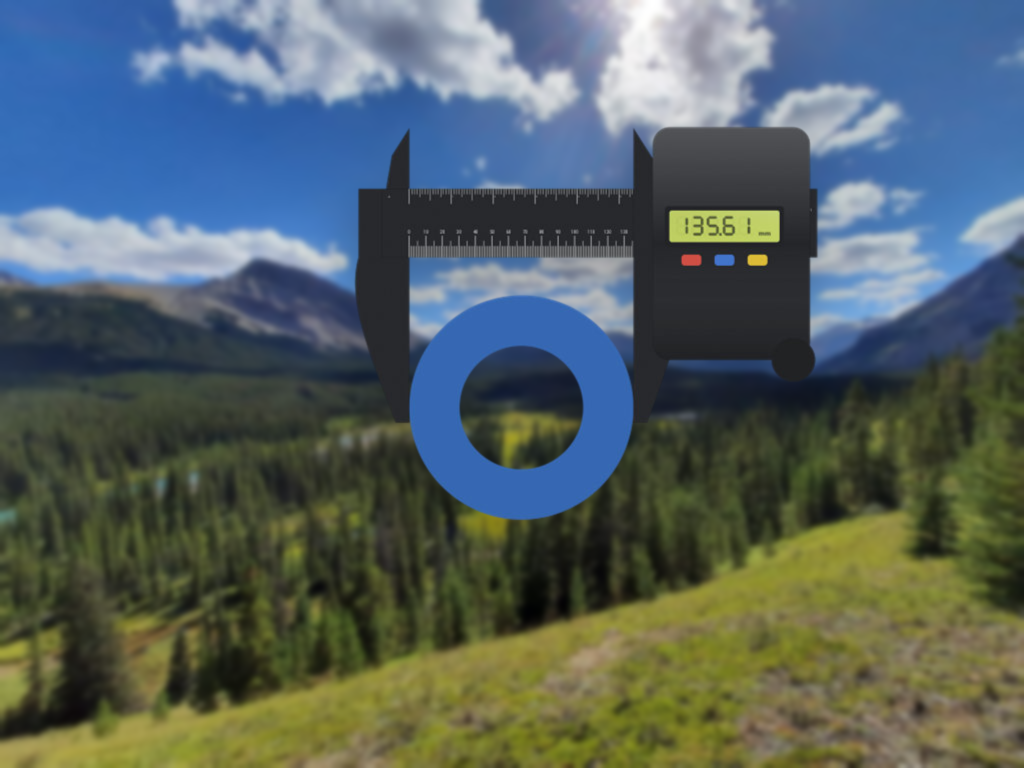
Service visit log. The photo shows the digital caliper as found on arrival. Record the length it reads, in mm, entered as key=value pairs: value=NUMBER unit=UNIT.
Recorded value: value=135.61 unit=mm
